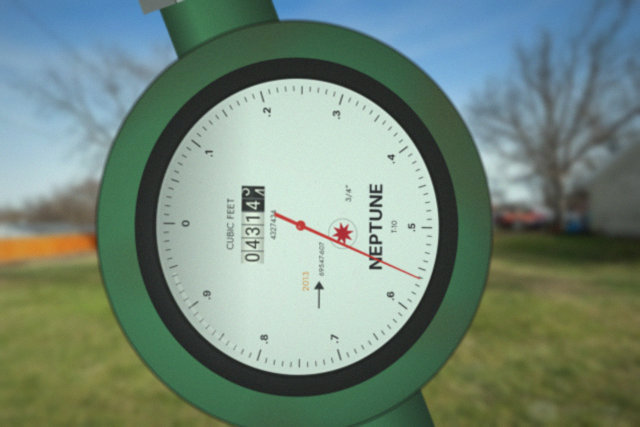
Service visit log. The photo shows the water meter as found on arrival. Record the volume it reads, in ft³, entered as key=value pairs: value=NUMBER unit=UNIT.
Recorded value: value=43143.56 unit=ft³
